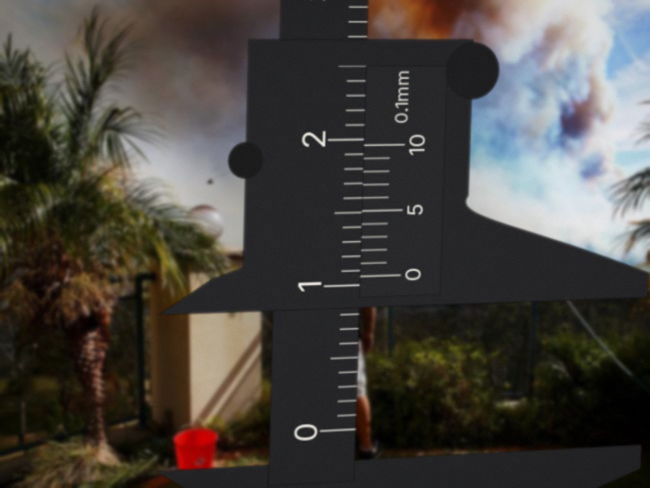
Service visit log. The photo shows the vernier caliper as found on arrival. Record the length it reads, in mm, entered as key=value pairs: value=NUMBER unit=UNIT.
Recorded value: value=10.6 unit=mm
